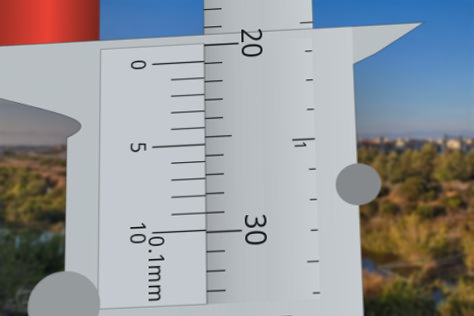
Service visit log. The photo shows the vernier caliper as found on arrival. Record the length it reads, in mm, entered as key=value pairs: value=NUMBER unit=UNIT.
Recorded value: value=20.9 unit=mm
